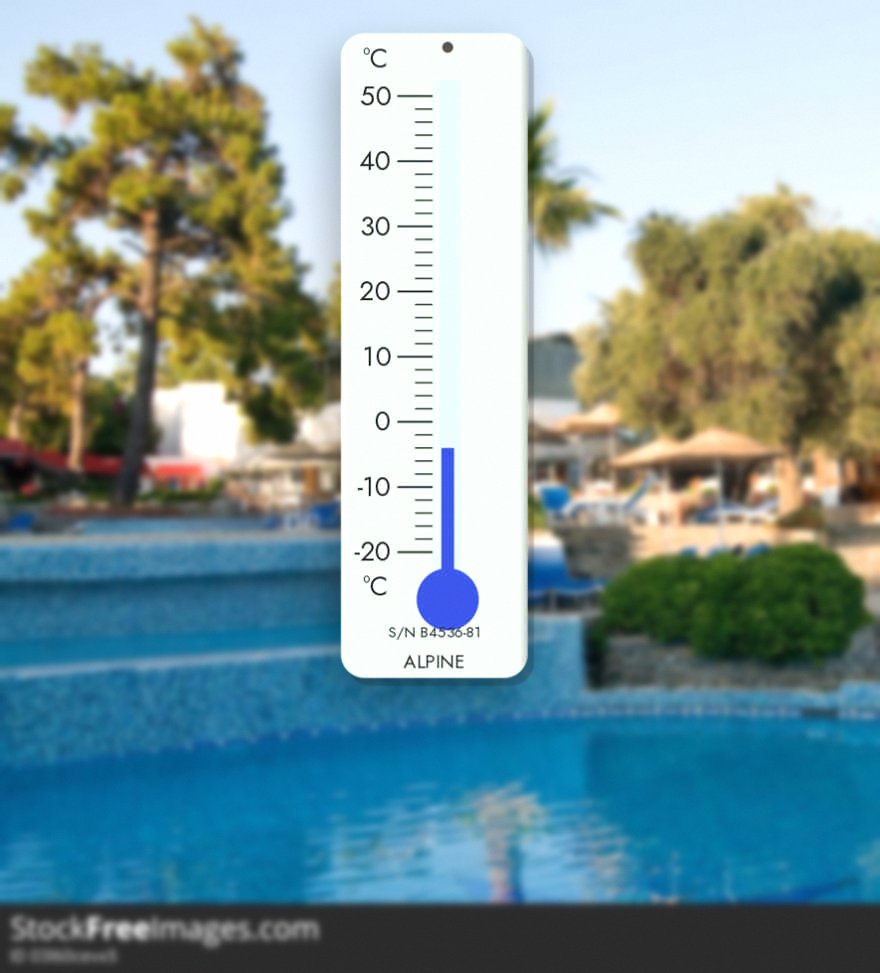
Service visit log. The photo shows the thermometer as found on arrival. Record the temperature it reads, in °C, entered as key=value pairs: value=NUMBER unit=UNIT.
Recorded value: value=-4 unit=°C
